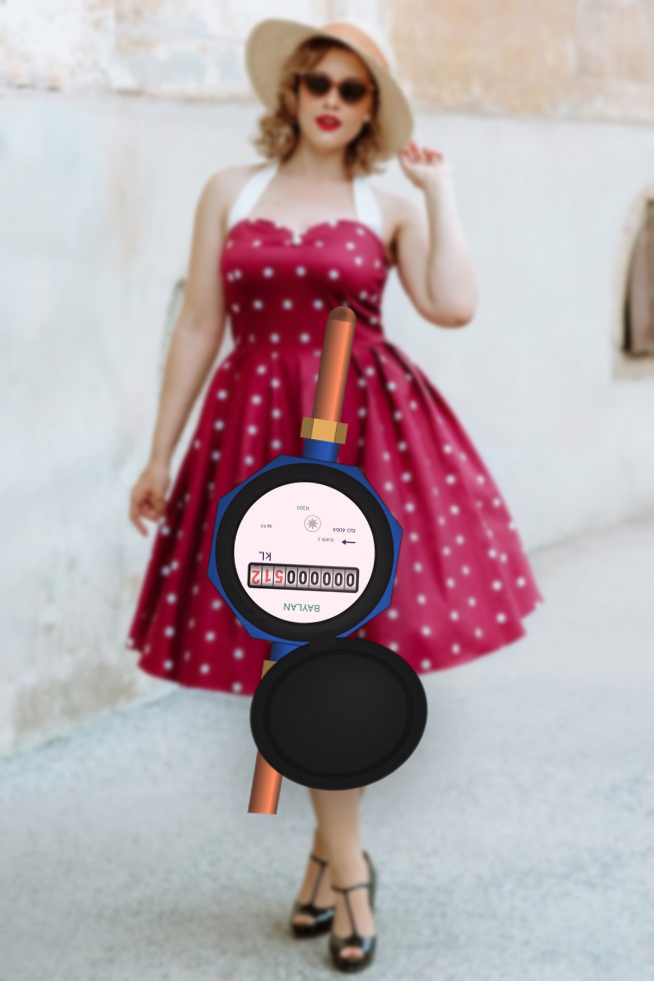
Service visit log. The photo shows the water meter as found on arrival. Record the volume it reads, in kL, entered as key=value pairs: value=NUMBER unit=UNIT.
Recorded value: value=0.512 unit=kL
